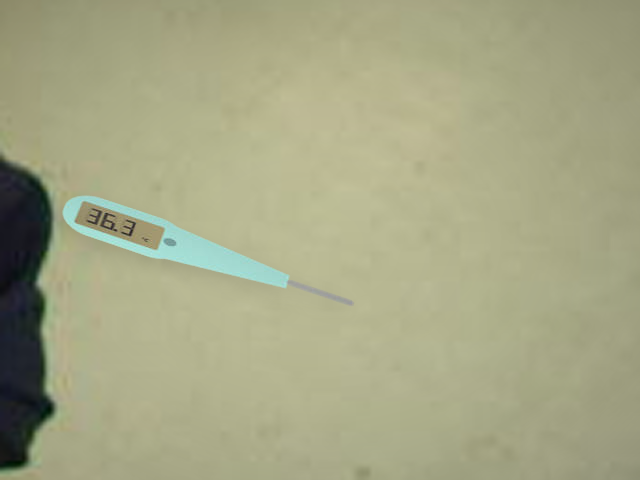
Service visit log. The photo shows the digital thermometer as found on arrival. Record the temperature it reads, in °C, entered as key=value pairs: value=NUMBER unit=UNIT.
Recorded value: value=36.3 unit=°C
